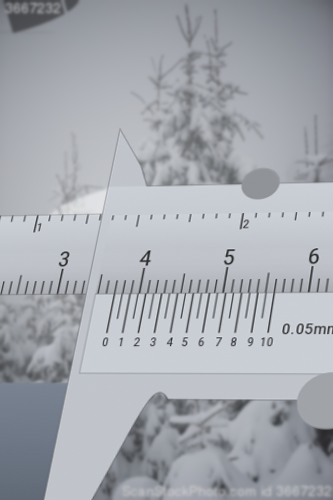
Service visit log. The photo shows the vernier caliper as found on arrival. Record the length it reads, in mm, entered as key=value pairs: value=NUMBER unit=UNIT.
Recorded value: value=37.0 unit=mm
